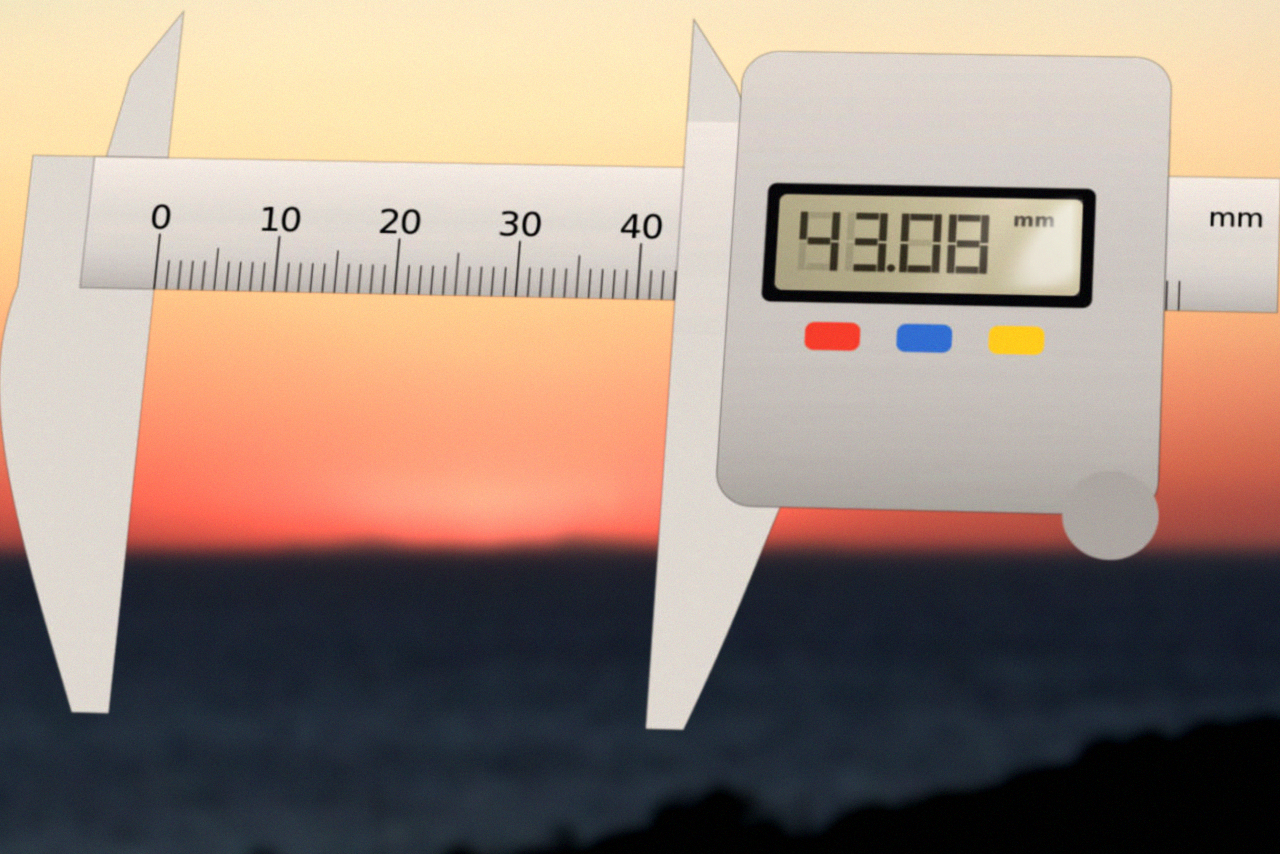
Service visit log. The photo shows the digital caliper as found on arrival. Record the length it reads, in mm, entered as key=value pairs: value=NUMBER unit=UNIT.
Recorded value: value=43.08 unit=mm
